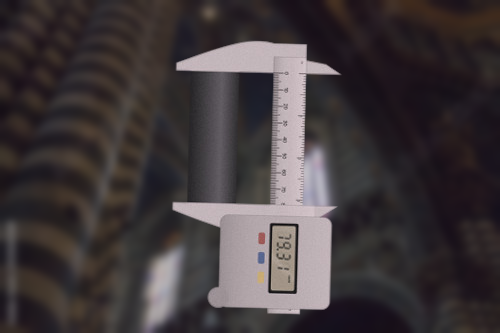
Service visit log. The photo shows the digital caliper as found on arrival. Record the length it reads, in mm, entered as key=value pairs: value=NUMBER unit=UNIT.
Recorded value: value=79.31 unit=mm
